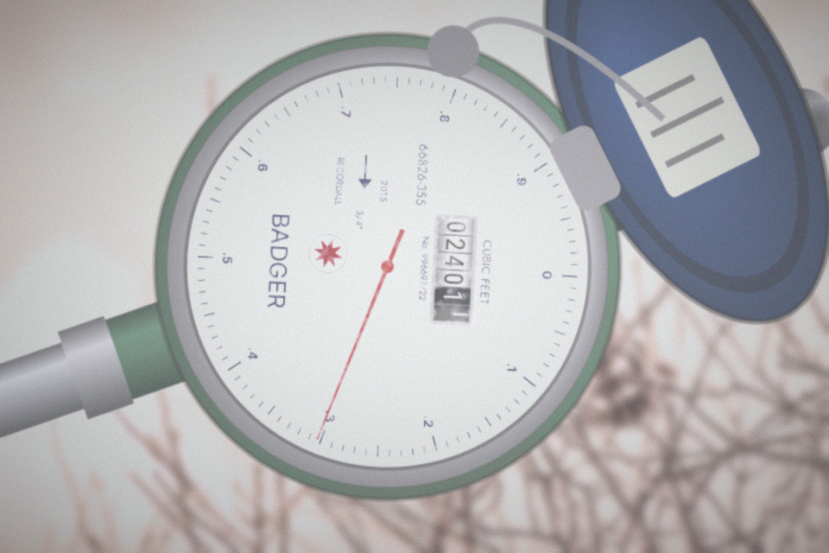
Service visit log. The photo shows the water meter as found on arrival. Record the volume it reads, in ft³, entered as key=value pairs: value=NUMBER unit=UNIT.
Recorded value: value=24011.30 unit=ft³
